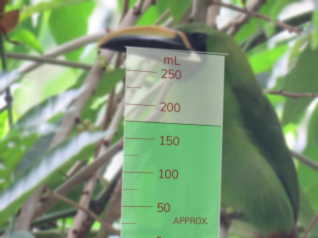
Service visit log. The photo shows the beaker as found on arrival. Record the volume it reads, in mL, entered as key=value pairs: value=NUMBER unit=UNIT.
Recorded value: value=175 unit=mL
